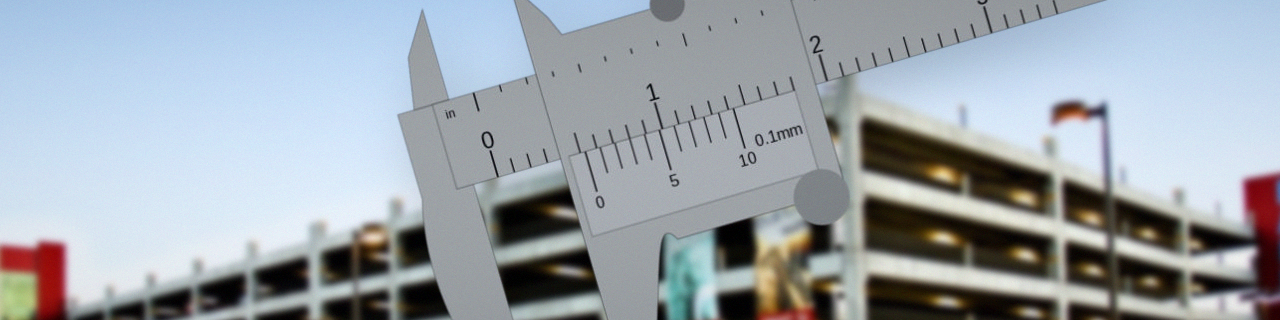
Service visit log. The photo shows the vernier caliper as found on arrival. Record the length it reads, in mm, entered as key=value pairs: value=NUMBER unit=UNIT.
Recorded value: value=5.3 unit=mm
